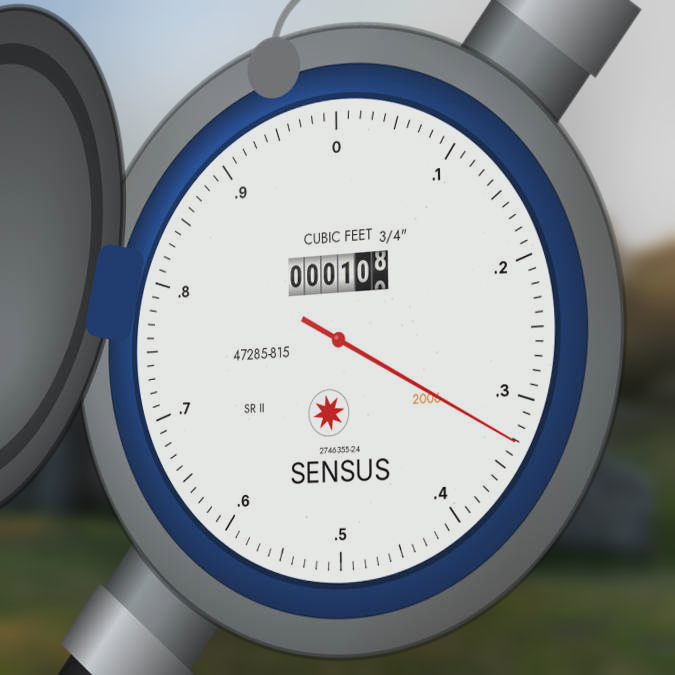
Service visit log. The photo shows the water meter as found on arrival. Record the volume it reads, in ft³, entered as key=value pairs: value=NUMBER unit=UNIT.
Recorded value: value=108.33 unit=ft³
